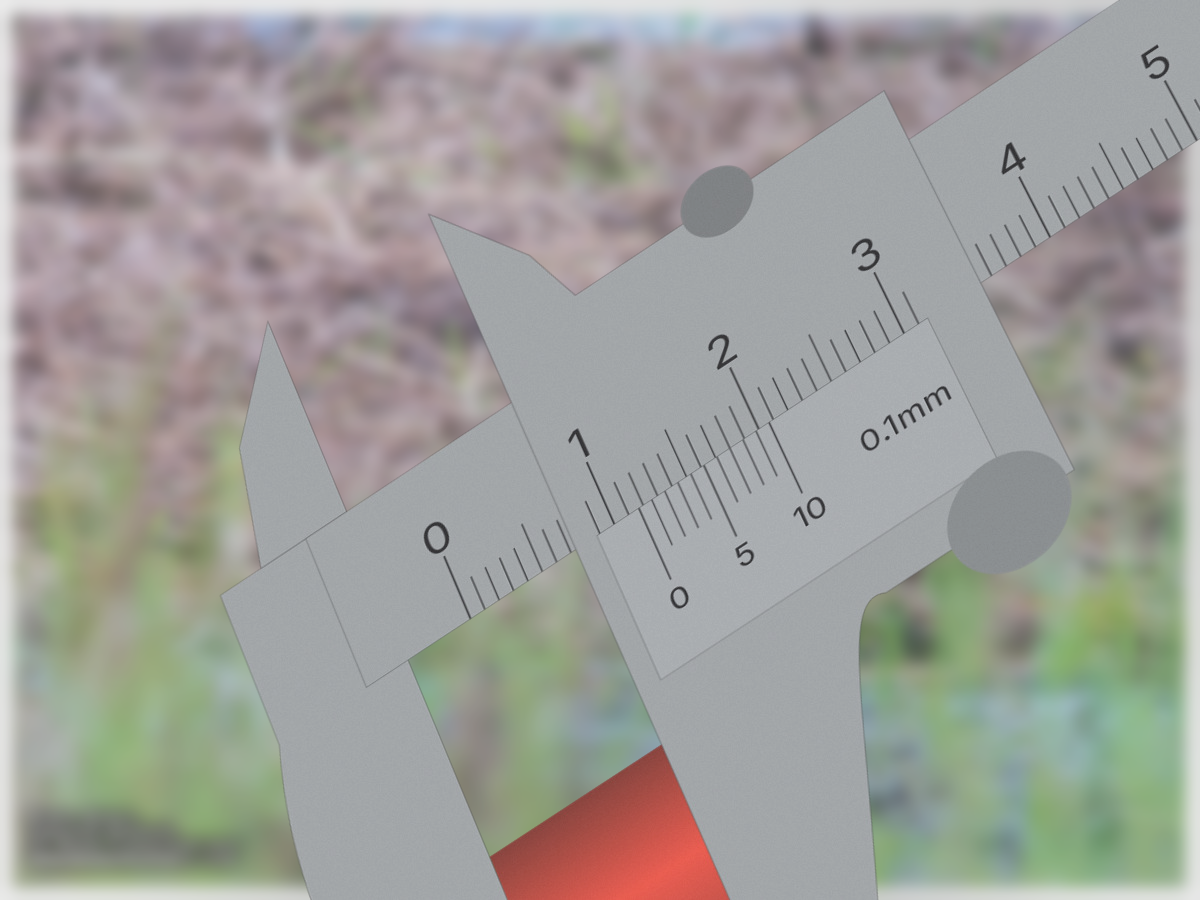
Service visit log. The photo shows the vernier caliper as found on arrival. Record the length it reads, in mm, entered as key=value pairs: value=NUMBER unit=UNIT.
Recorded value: value=11.7 unit=mm
